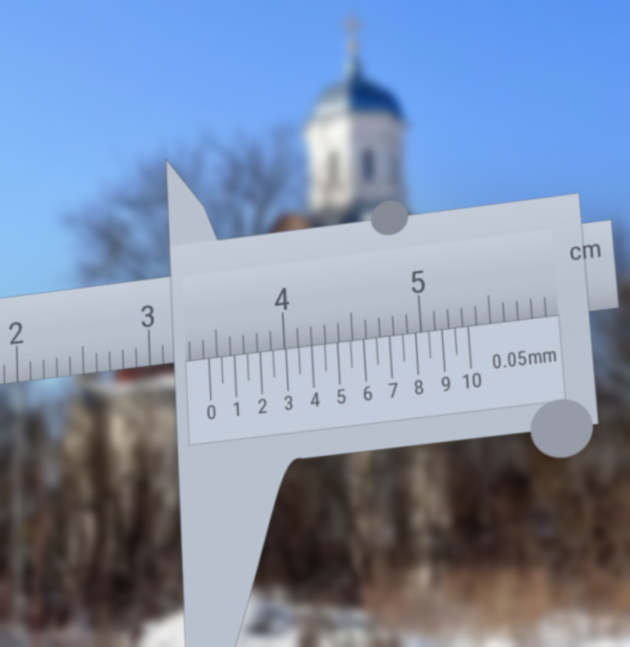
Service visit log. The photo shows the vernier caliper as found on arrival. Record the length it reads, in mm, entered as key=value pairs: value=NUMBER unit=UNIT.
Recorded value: value=34.4 unit=mm
